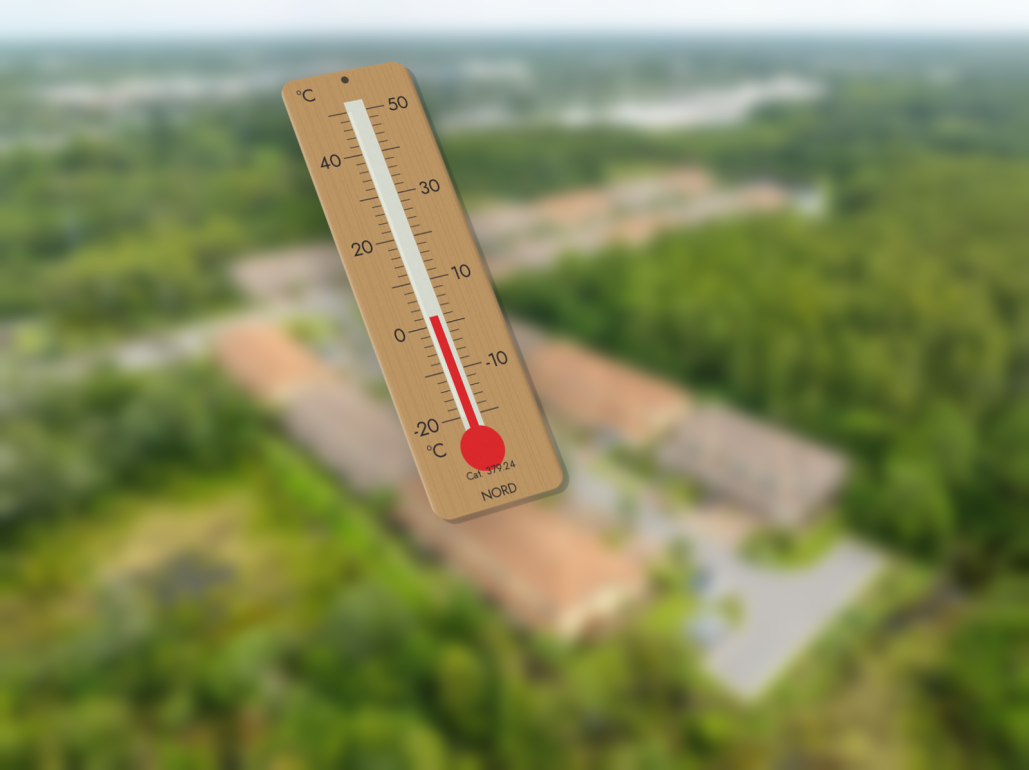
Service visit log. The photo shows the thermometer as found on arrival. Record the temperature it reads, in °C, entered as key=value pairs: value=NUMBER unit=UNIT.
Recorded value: value=2 unit=°C
